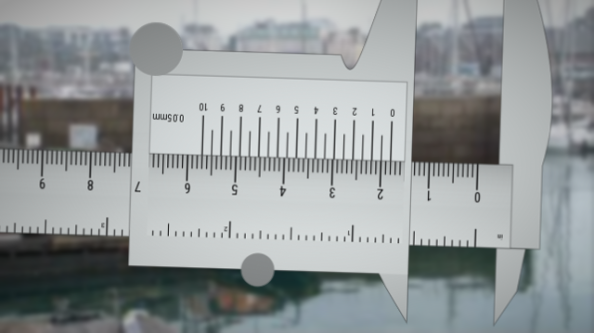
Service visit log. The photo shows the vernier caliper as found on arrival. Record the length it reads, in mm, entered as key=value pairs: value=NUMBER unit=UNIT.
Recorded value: value=18.0 unit=mm
